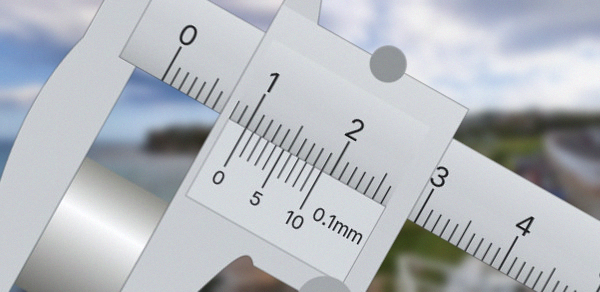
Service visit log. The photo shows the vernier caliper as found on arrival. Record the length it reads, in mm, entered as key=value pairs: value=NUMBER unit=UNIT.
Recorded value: value=10.0 unit=mm
